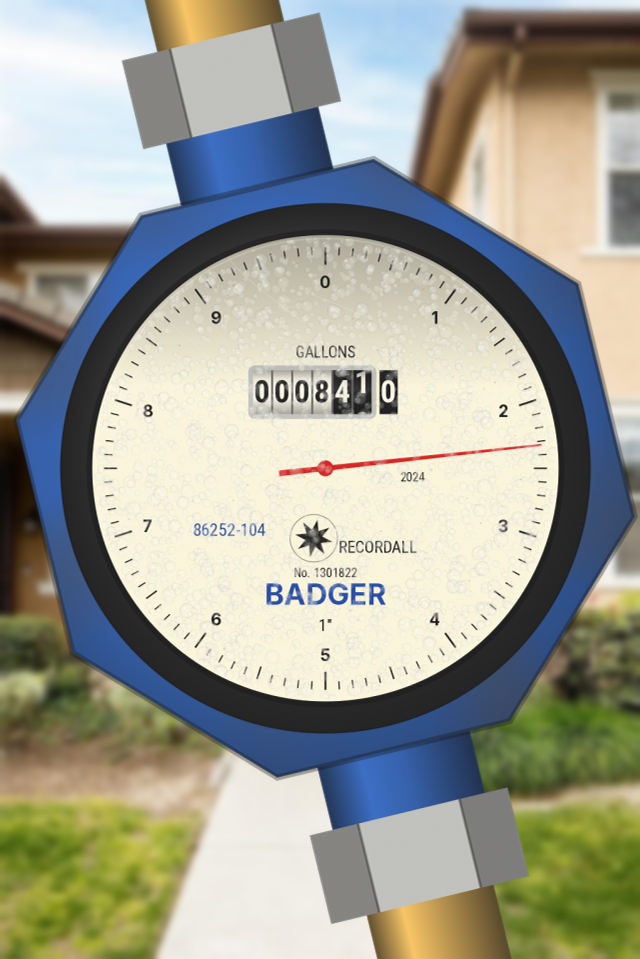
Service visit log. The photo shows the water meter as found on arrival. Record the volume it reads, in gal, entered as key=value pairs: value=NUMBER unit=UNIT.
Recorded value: value=8412.3 unit=gal
